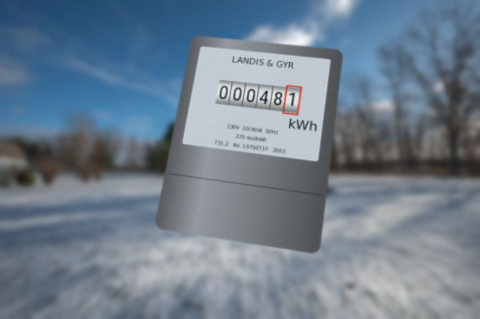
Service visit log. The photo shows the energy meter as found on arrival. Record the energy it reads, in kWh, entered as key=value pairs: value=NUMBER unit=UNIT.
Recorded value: value=48.1 unit=kWh
